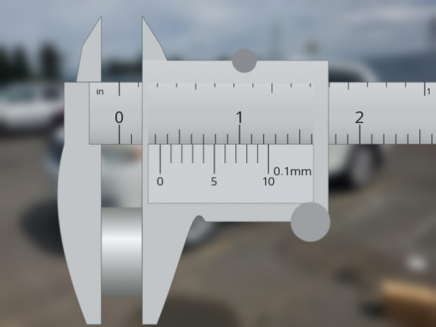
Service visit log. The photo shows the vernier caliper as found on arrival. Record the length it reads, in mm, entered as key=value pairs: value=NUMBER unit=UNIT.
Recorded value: value=3.4 unit=mm
